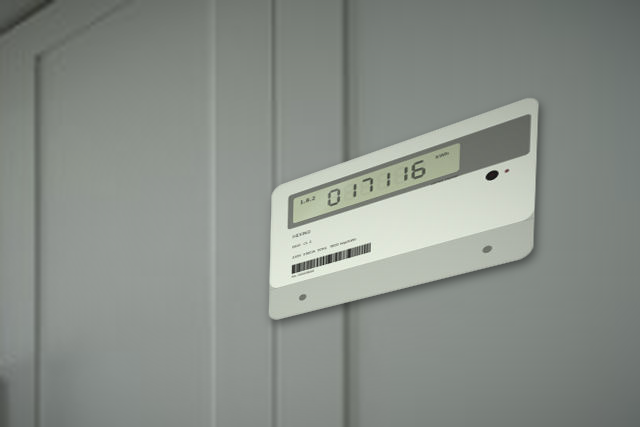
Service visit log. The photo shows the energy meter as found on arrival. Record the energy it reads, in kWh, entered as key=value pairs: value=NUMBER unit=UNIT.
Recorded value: value=17116 unit=kWh
